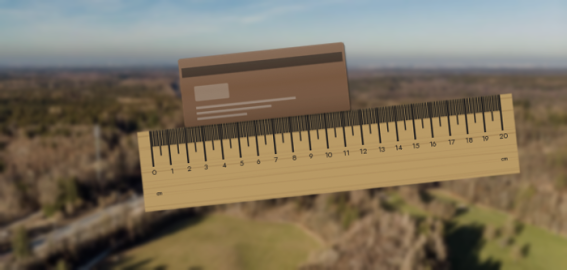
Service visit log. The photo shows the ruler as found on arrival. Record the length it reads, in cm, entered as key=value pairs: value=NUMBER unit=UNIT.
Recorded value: value=9.5 unit=cm
